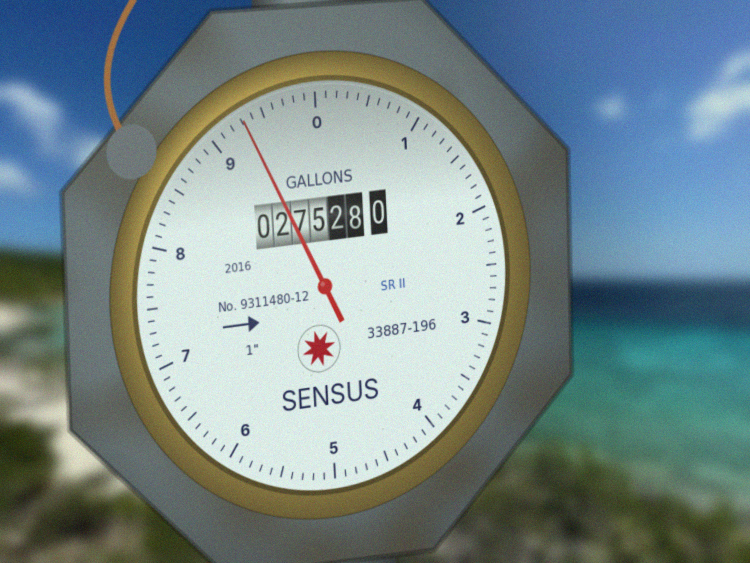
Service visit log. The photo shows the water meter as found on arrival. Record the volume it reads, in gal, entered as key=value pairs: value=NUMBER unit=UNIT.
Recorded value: value=275279.3 unit=gal
